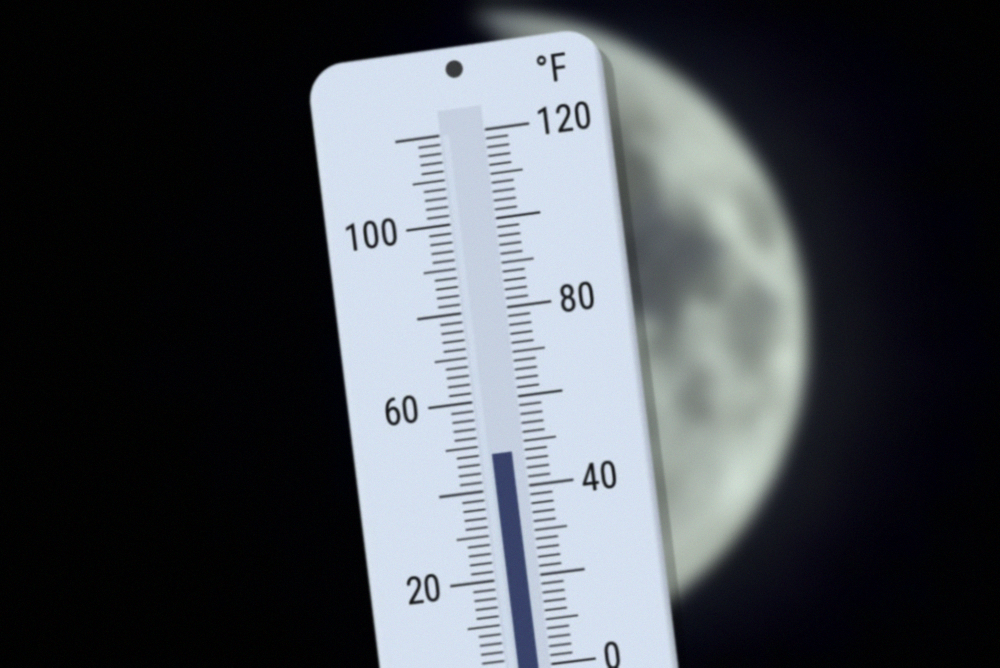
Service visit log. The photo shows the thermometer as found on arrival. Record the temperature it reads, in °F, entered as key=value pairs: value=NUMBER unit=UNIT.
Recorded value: value=48 unit=°F
